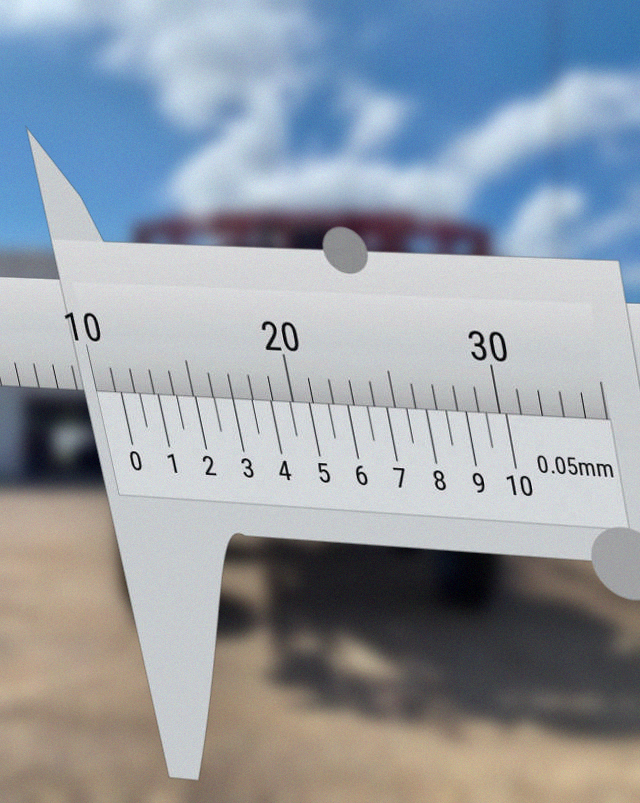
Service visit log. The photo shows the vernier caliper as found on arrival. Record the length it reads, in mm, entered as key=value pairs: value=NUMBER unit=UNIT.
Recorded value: value=11.3 unit=mm
